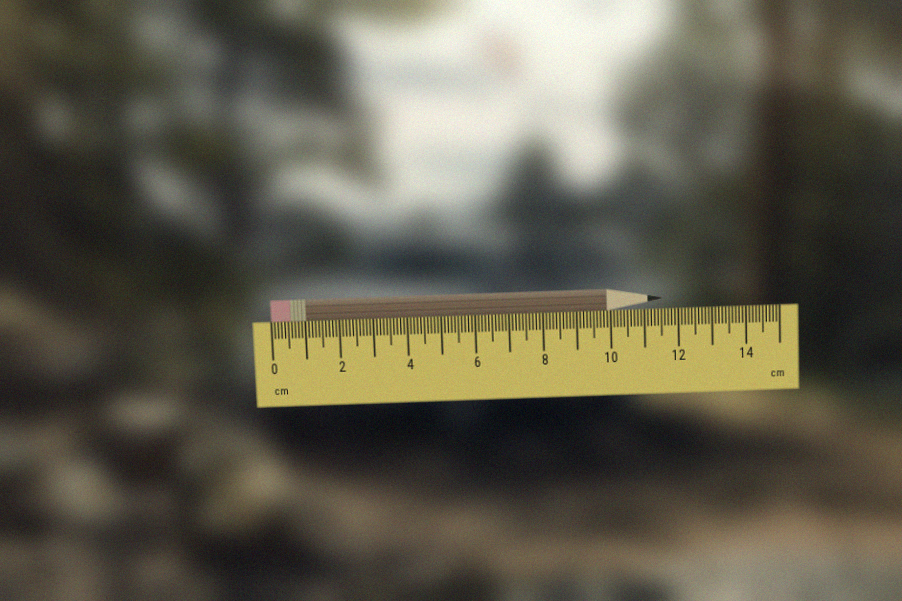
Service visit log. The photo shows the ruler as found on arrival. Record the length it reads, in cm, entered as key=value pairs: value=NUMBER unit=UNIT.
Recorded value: value=11.5 unit=cm
